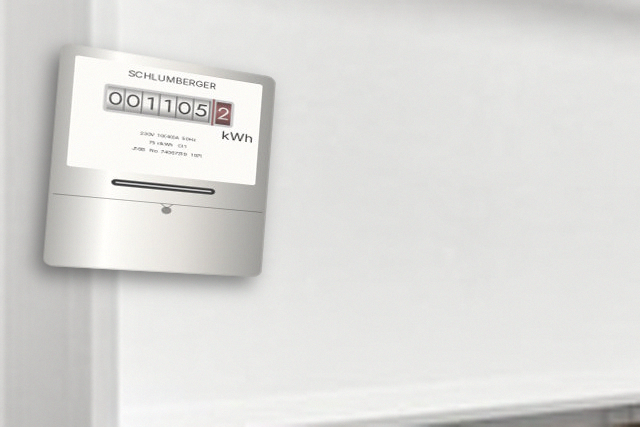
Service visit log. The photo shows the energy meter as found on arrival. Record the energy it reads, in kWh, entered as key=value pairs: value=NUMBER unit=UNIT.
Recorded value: value=1105.2 unit=kWh
